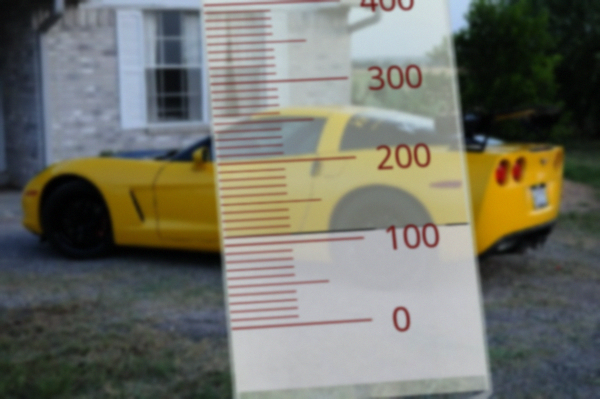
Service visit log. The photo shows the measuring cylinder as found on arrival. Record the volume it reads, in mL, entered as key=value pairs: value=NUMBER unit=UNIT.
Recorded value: value=110 unit=mL
